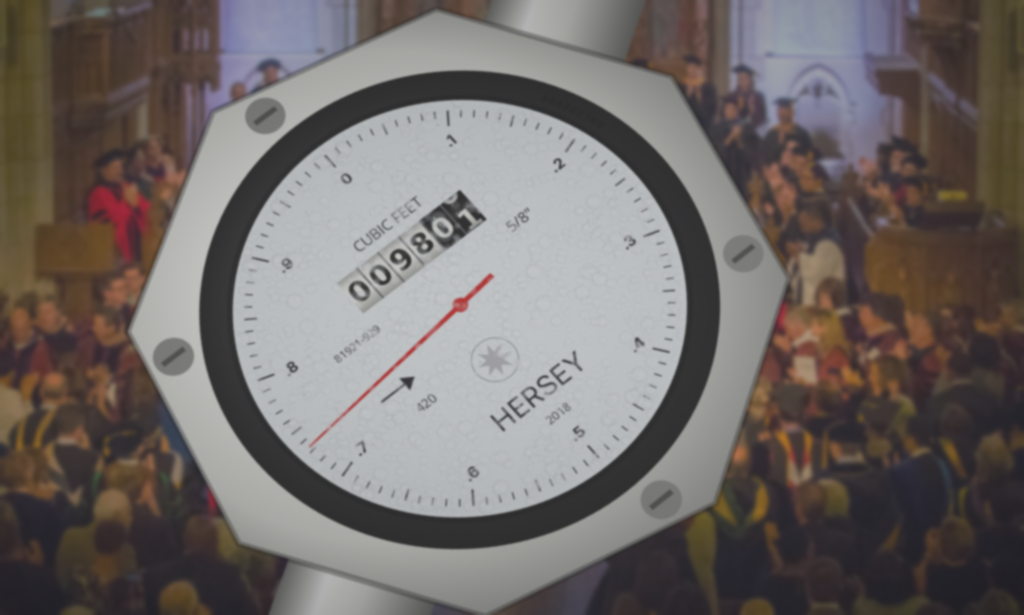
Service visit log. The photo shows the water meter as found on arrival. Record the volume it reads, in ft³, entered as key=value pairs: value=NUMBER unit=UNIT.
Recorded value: value=9800.73 unit=ft³
